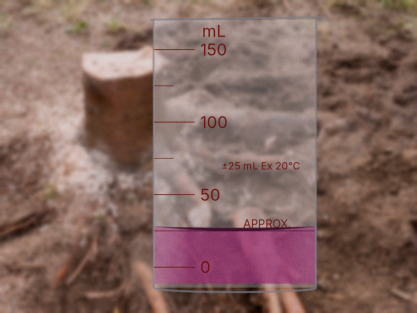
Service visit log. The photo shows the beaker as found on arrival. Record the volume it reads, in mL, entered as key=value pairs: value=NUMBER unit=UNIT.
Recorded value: value=25 unit=mL
